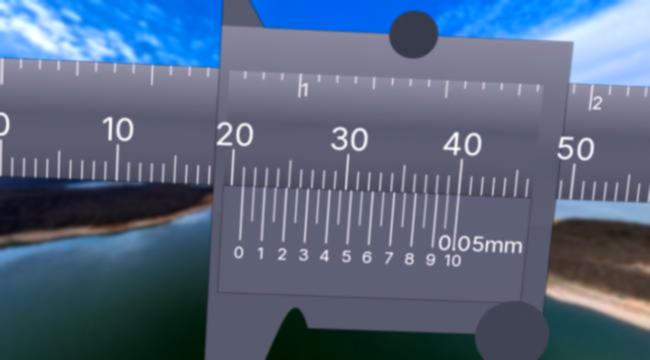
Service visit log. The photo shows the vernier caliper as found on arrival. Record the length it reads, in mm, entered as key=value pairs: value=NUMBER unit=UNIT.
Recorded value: value=21.0 unit=mm
